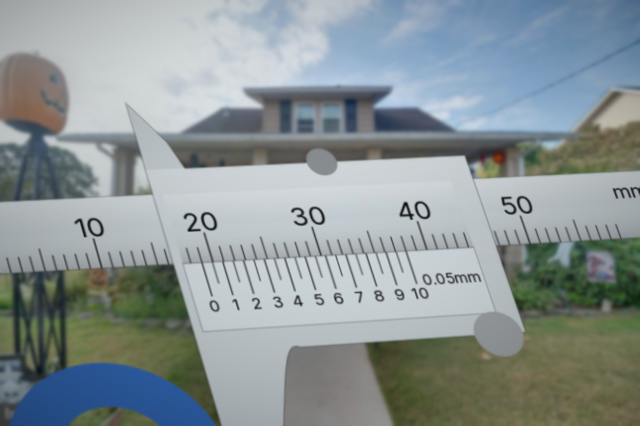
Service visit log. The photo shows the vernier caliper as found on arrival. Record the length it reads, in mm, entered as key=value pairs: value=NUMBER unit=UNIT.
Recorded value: value=19.0 unit=mm
